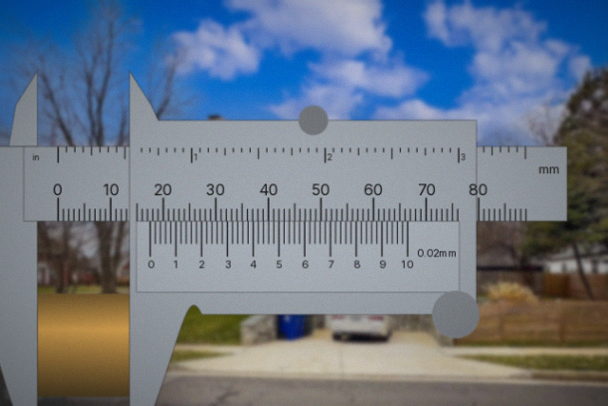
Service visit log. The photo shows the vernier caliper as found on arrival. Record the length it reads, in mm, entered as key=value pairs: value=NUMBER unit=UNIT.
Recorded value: value=17.5 unit=mm
